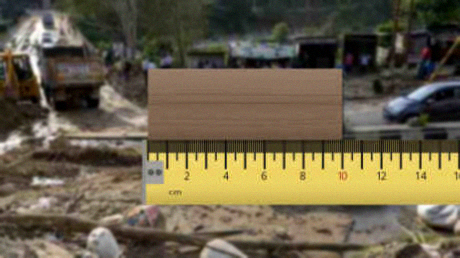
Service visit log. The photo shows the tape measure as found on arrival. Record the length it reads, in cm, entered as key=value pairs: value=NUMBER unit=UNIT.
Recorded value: value=10 unit=cm
